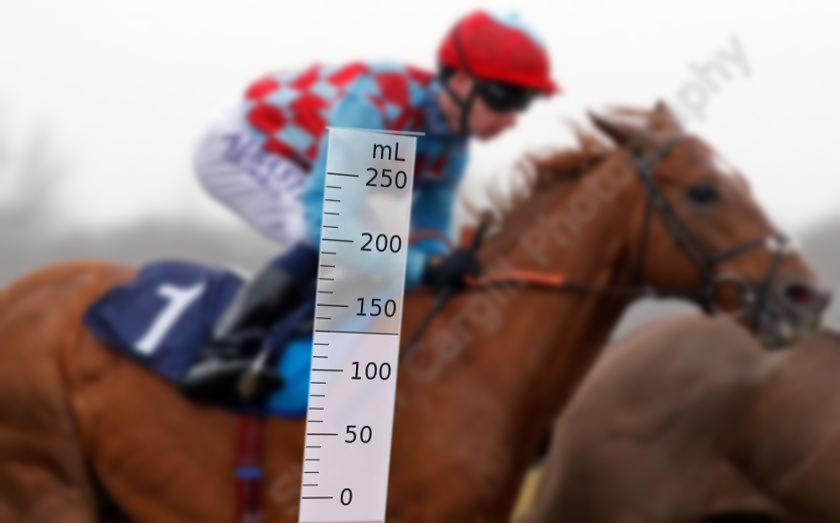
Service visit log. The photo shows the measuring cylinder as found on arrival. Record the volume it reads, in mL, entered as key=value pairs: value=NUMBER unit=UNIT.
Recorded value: value=130 unit=mL
